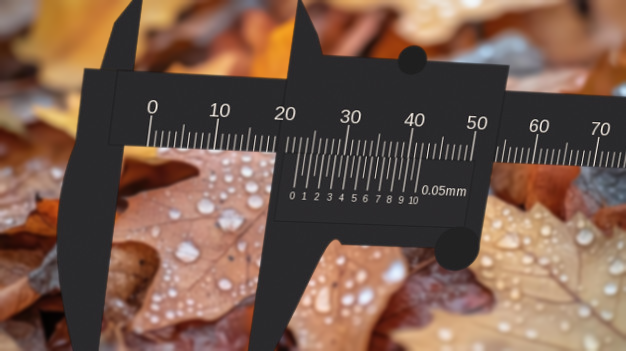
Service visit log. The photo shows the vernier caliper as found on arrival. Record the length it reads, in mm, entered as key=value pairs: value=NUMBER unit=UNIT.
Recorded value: value=23.0 unit=mm
